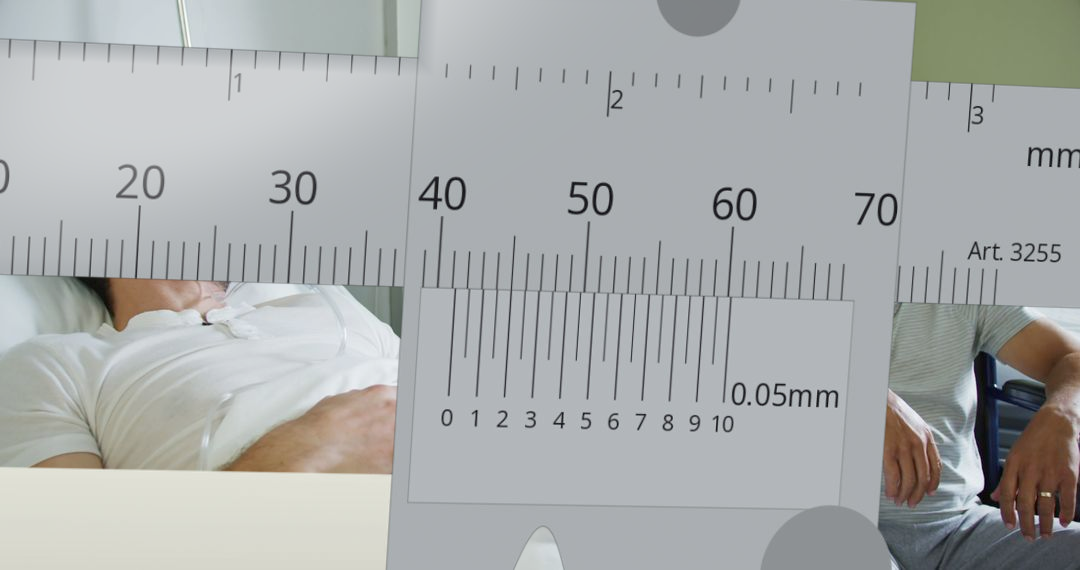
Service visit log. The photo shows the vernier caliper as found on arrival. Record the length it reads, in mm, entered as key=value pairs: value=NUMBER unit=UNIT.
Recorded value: value=41.2 unit=mm
